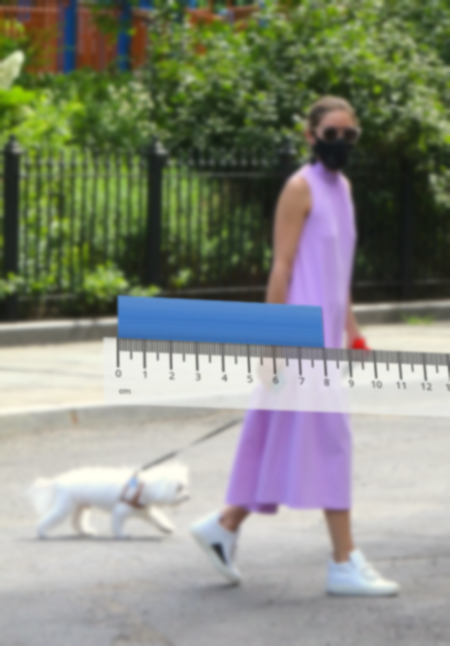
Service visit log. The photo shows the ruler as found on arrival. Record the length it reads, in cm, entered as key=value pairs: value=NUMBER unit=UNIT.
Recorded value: value=8 unit=cm
